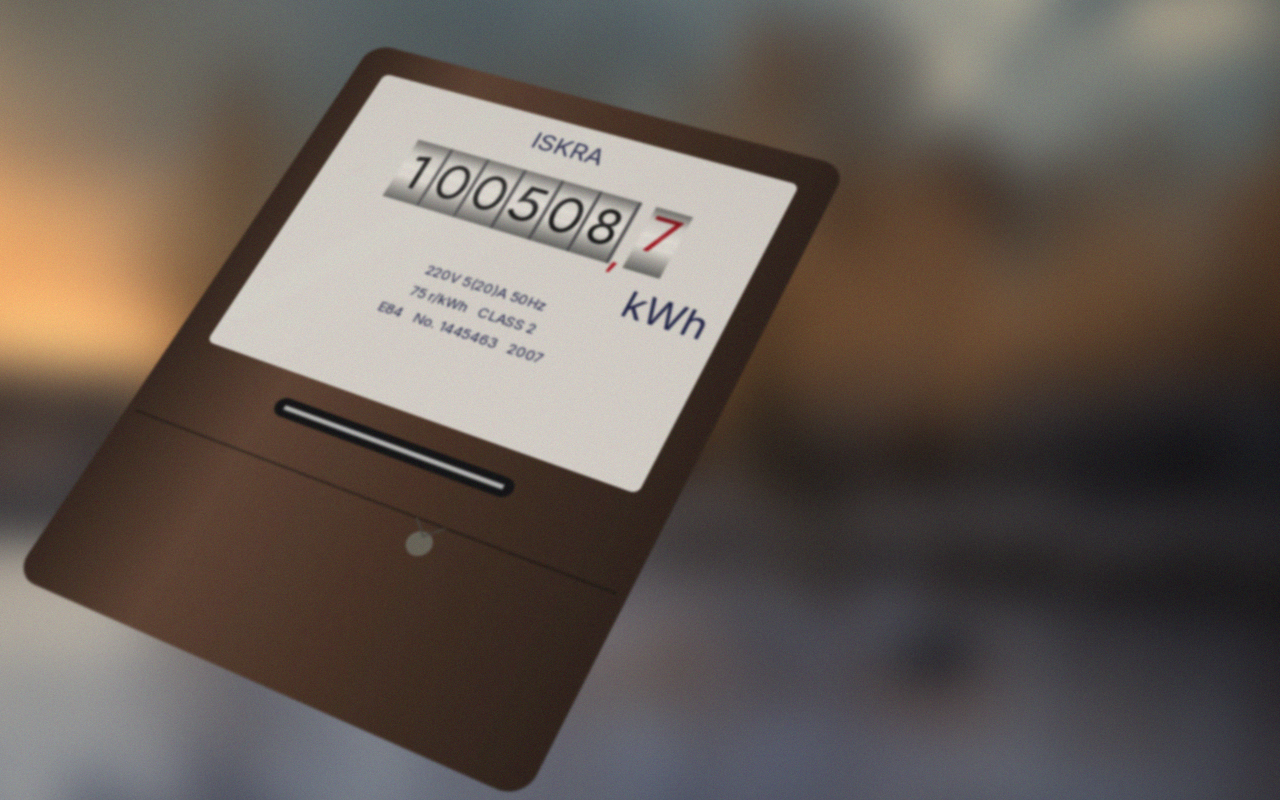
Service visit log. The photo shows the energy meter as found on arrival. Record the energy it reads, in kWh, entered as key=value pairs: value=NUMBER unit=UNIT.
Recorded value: value=100508.7 unit=kWh
